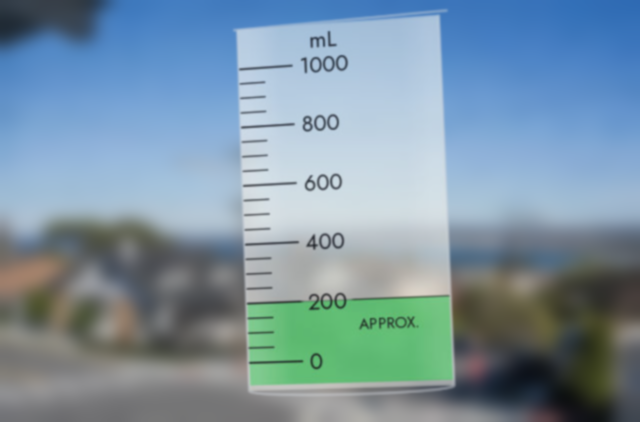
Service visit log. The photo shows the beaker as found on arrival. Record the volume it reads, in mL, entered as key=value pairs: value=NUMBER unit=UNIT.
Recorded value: value=200 unit=mL
